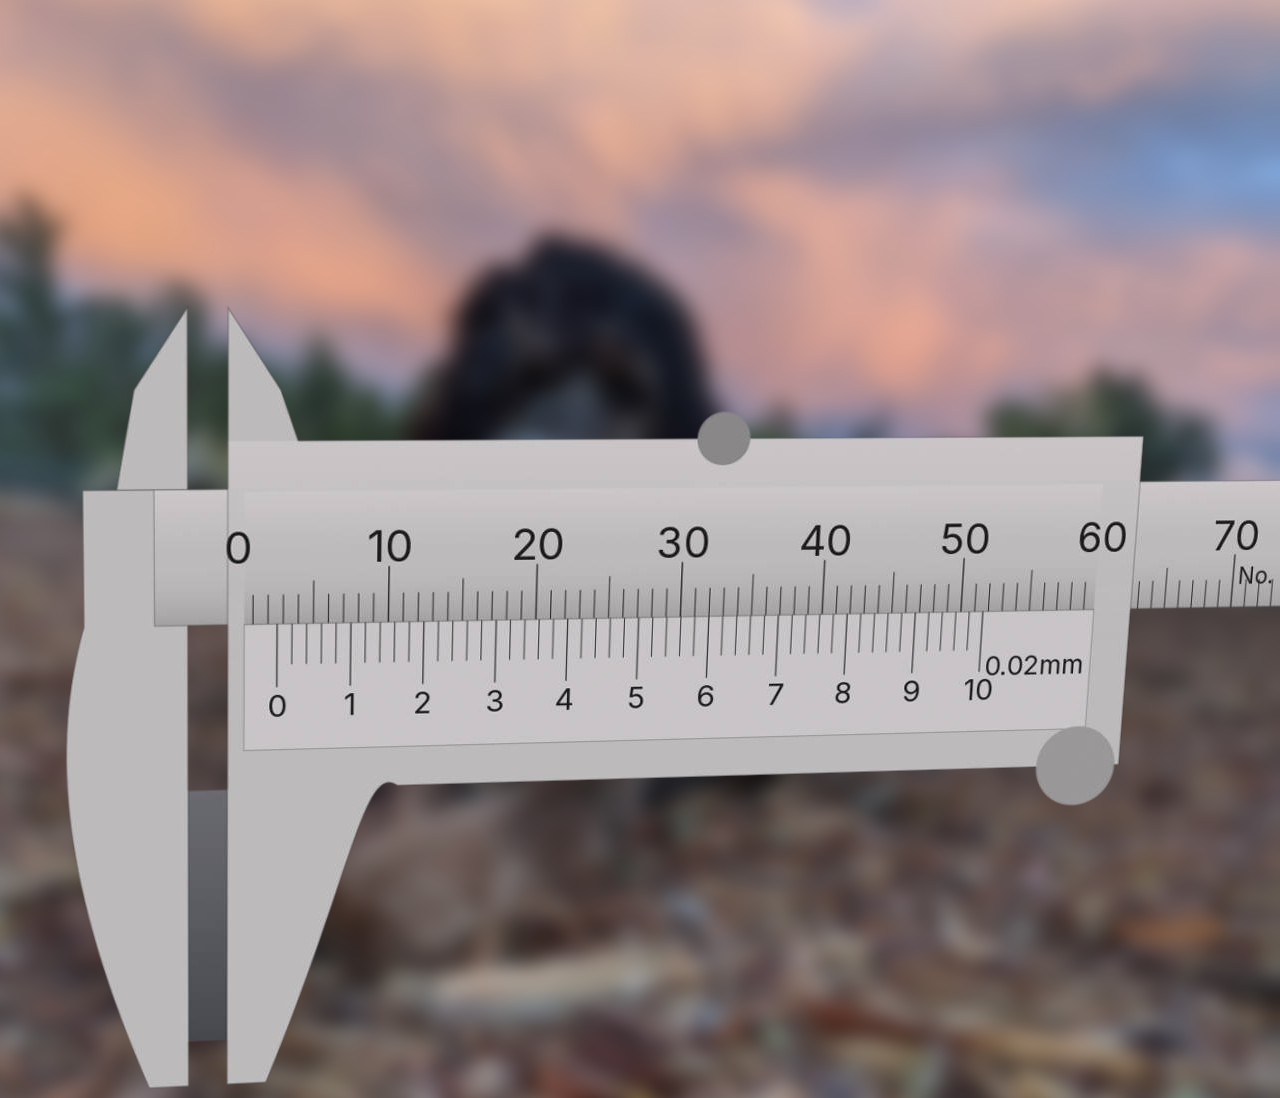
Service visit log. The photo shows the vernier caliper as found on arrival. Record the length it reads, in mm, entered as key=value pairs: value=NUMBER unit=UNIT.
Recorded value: value=2.6 unit=mm
